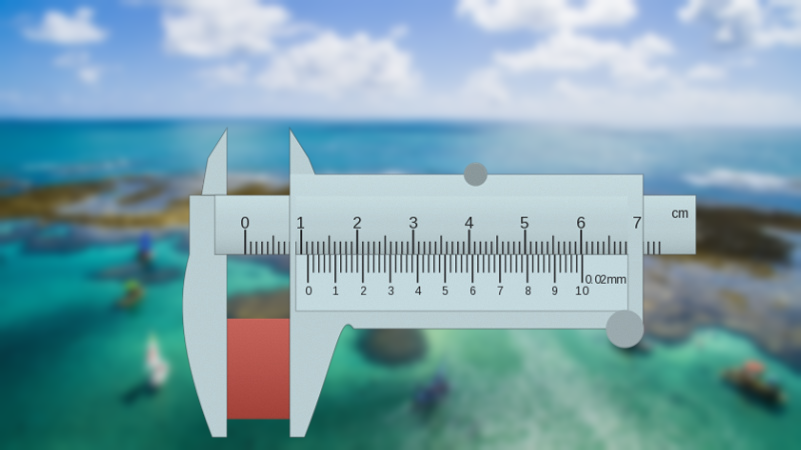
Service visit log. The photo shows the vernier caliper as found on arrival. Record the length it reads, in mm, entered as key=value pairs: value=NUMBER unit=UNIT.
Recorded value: value=11.2 unit=mm
